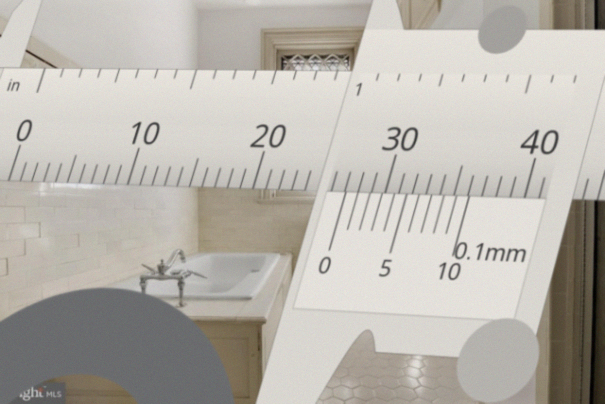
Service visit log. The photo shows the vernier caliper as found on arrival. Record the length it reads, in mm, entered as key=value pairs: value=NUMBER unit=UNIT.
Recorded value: value=27.1 unit=mm
